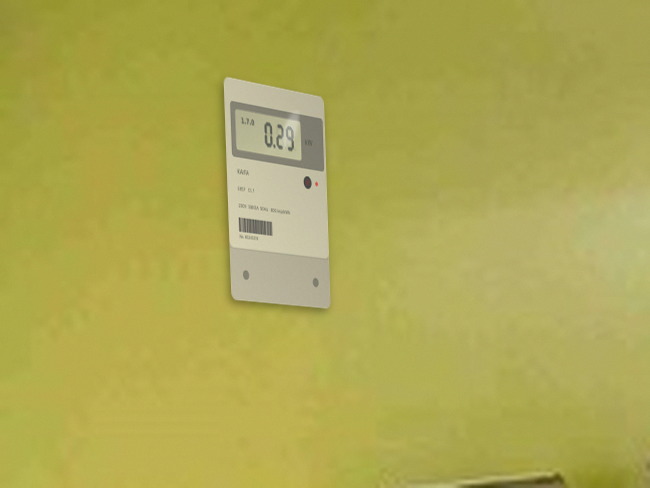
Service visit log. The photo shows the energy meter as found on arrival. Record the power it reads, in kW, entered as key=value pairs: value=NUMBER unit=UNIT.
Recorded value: value=0.29 unit=kW
